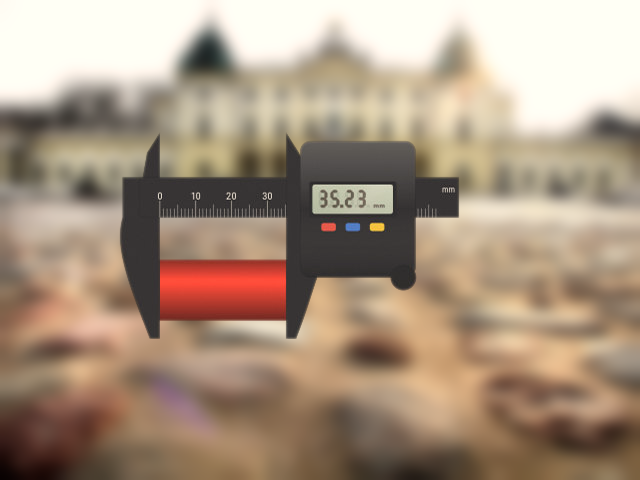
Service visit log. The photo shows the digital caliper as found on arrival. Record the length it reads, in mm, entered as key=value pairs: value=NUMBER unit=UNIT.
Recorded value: value=35.23 unit=mm
